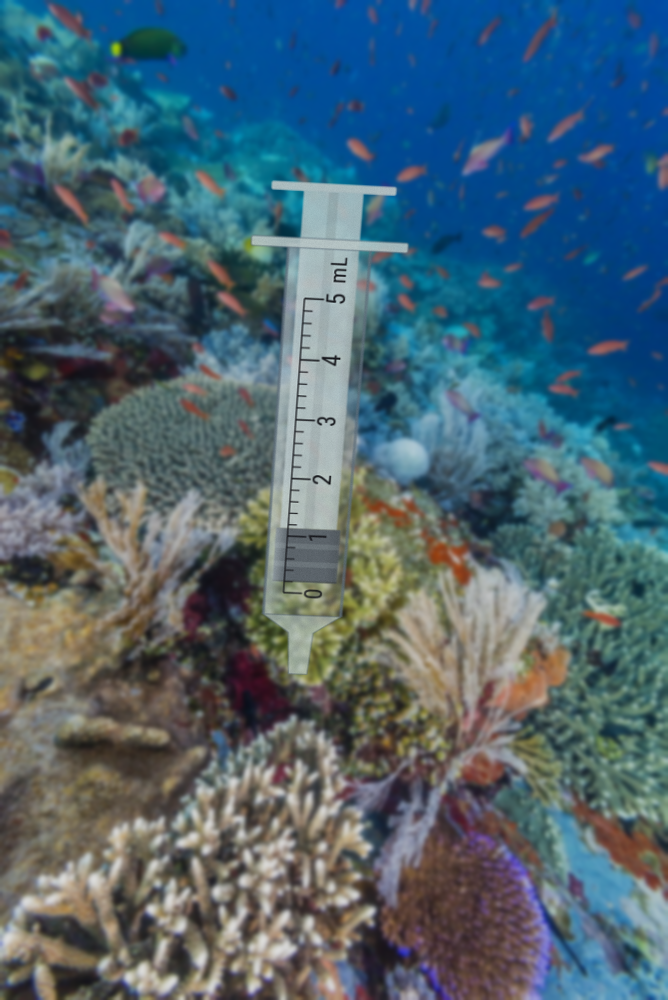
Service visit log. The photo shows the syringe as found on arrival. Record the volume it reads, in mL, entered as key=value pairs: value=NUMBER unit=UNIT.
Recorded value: value=0.2 unit=mL
